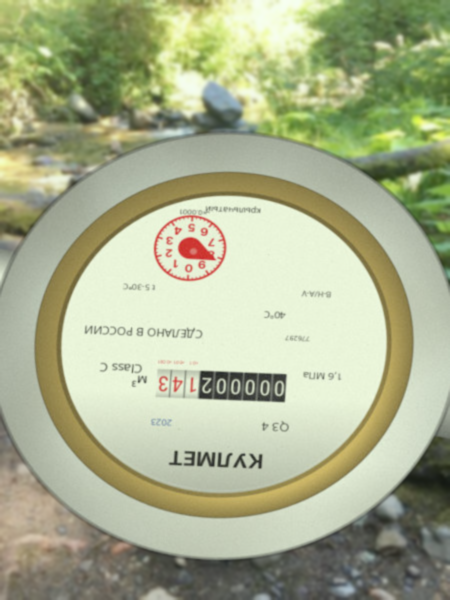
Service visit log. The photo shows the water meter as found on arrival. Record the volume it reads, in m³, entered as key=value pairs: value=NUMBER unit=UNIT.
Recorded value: value=2.1438 unit=m³
